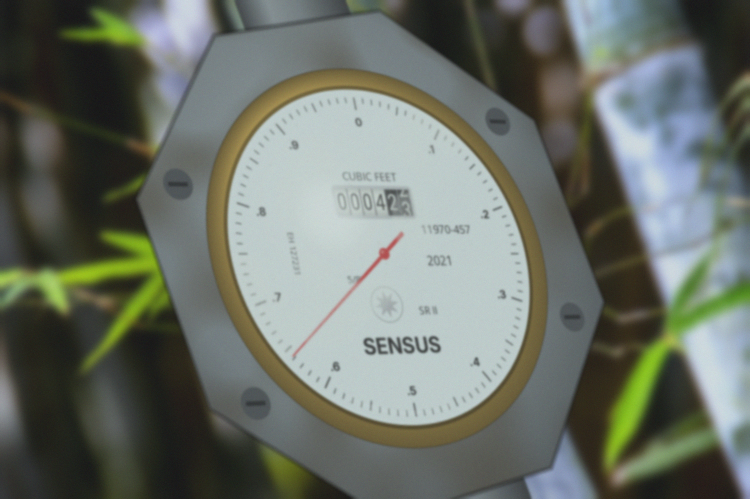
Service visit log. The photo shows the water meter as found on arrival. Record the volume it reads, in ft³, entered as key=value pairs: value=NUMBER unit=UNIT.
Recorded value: value=422.64 unit=ft³
